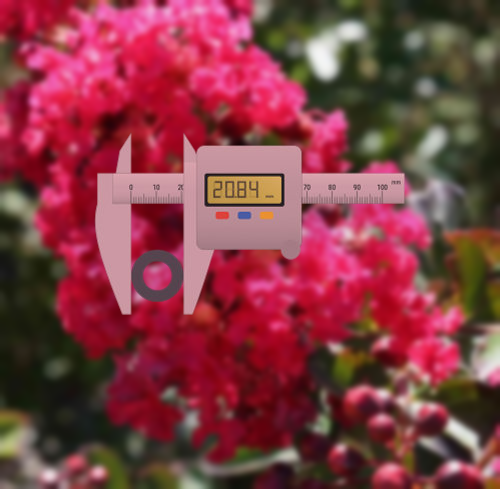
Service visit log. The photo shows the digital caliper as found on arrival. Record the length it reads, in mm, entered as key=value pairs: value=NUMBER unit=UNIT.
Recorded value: value=20.84 unit=mm
